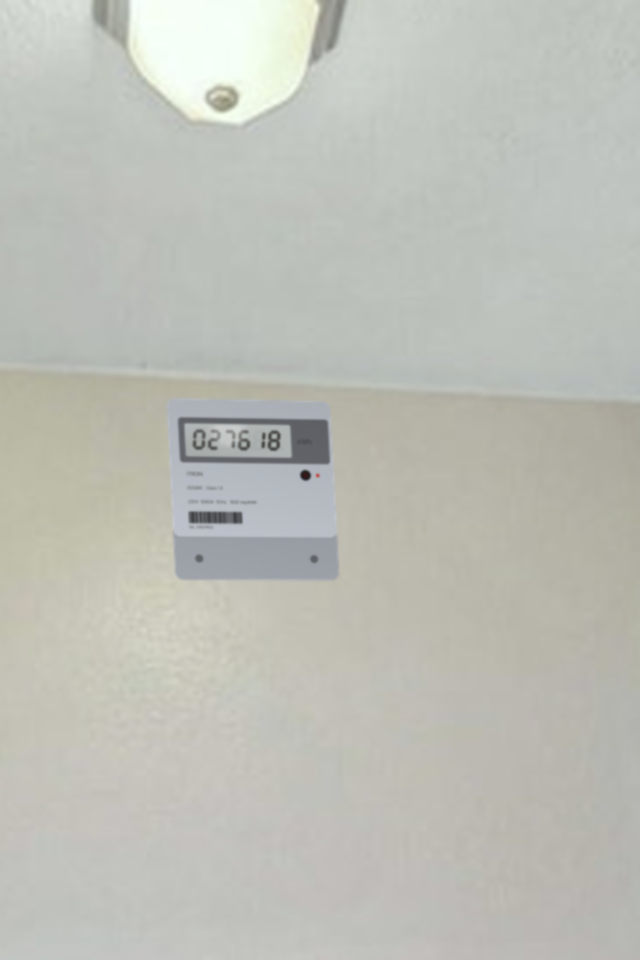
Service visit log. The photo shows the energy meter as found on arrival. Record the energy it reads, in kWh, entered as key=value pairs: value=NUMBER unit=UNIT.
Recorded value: value=27618 unit=kWh
